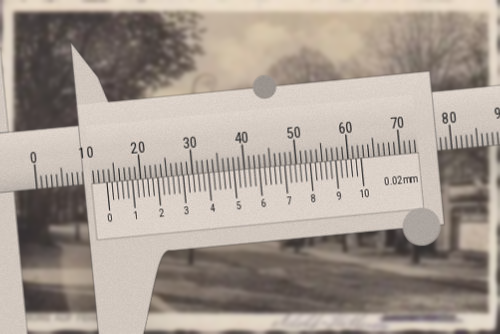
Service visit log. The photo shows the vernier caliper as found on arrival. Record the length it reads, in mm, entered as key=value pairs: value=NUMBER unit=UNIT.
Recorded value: value=13.5 unit=mm
